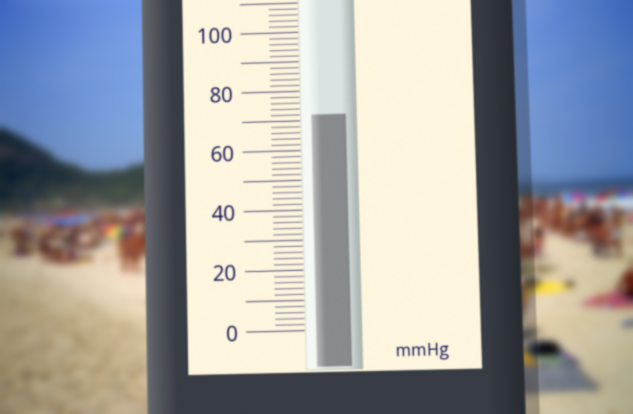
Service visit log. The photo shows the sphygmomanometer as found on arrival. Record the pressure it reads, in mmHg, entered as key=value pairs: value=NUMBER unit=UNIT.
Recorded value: value=72 unit=mmHg
